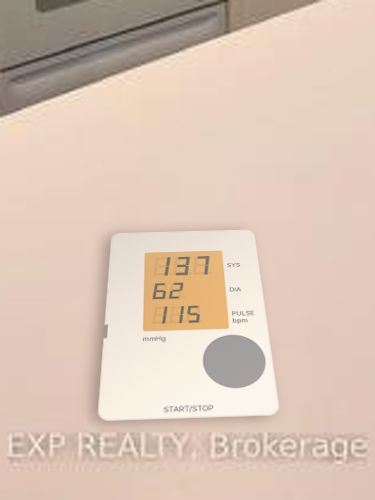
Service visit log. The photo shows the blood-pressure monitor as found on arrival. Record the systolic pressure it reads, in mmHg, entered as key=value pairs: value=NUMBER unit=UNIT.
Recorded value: value=137 unit=mmHg
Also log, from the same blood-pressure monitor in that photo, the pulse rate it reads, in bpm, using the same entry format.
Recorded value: value=115 unit=bpm
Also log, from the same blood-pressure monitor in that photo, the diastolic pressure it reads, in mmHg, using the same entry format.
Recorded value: value=62 unit=mmHg
